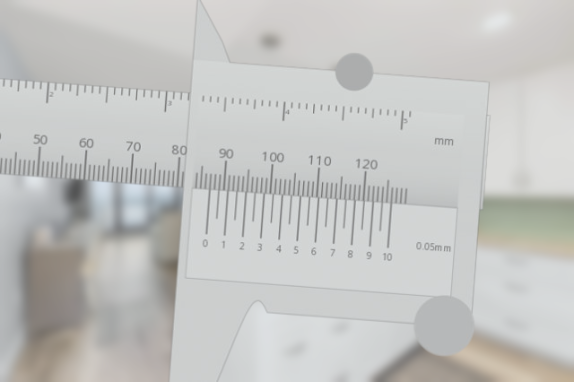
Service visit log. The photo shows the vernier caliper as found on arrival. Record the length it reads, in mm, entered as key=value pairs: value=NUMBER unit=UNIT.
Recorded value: value=87.0 unit=mm
